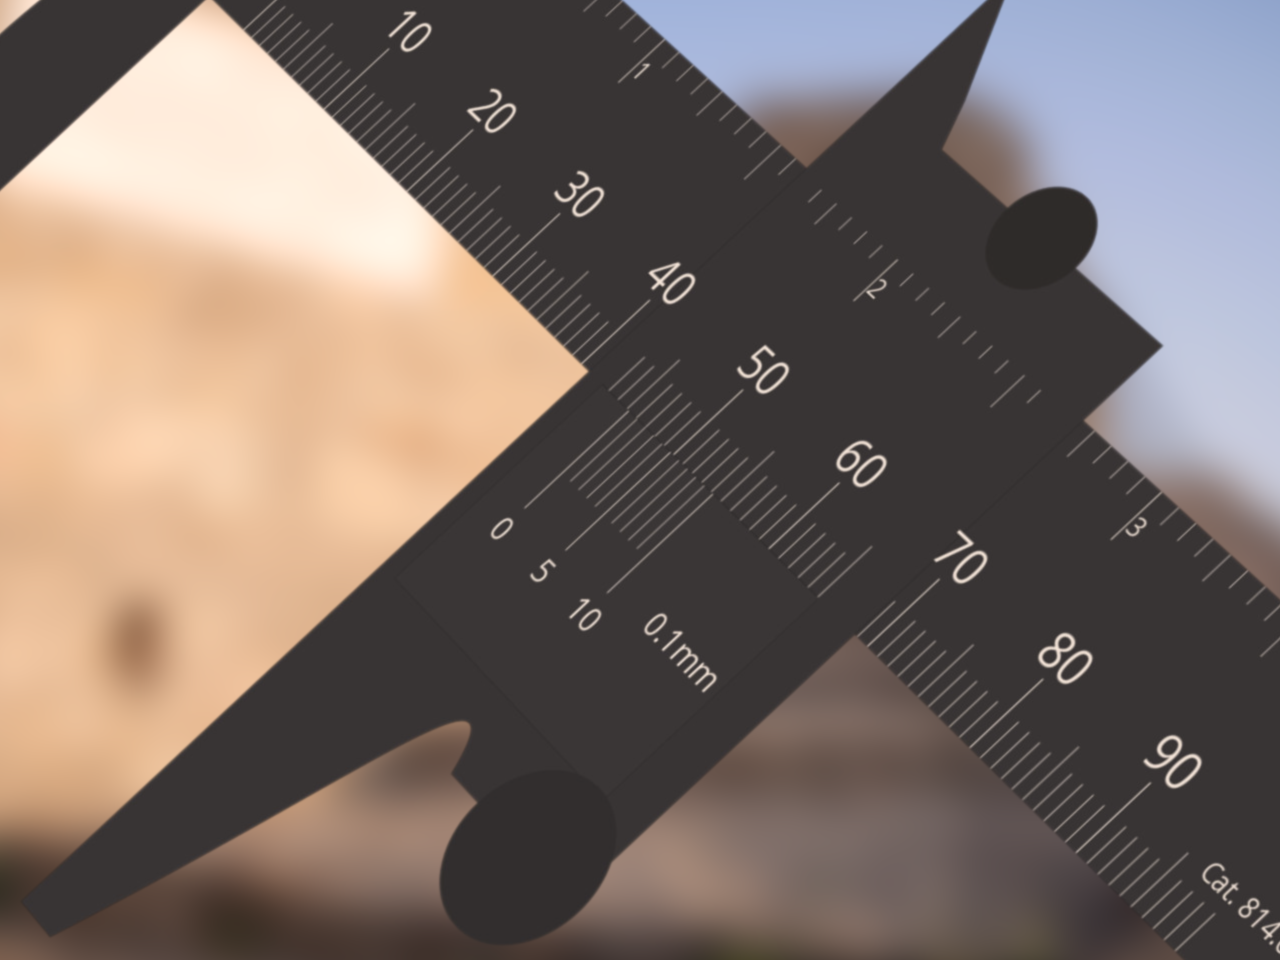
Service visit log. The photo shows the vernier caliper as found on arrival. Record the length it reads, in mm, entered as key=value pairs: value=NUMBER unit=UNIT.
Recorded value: value=45.2 unit=mm
